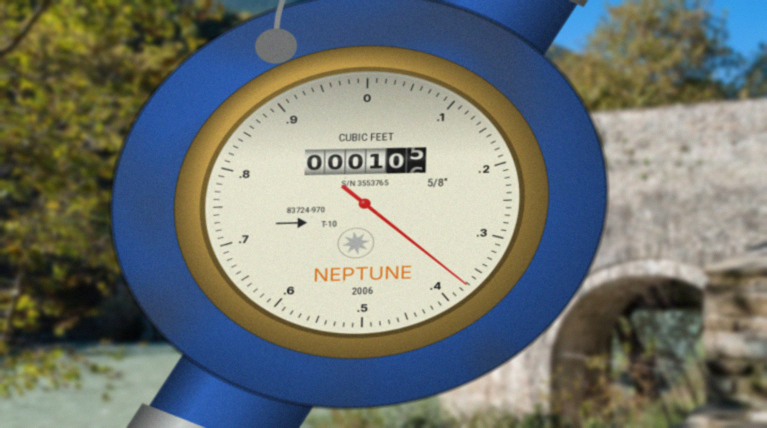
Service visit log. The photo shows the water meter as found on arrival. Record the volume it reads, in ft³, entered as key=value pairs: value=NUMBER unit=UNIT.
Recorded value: value=105.37 unit=ft³
